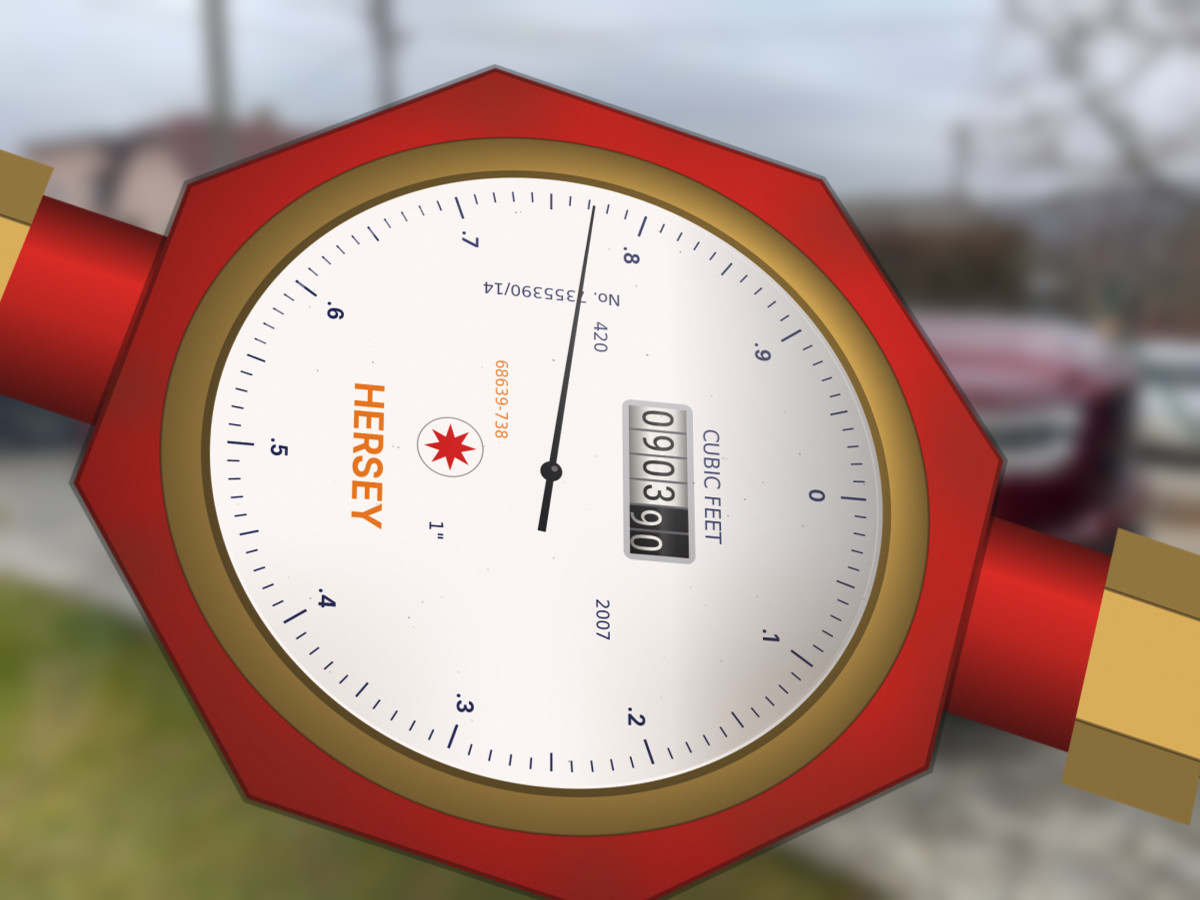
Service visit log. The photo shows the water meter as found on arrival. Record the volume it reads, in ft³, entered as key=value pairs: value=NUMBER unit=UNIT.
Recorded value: value=90389.77 unit=ft³
